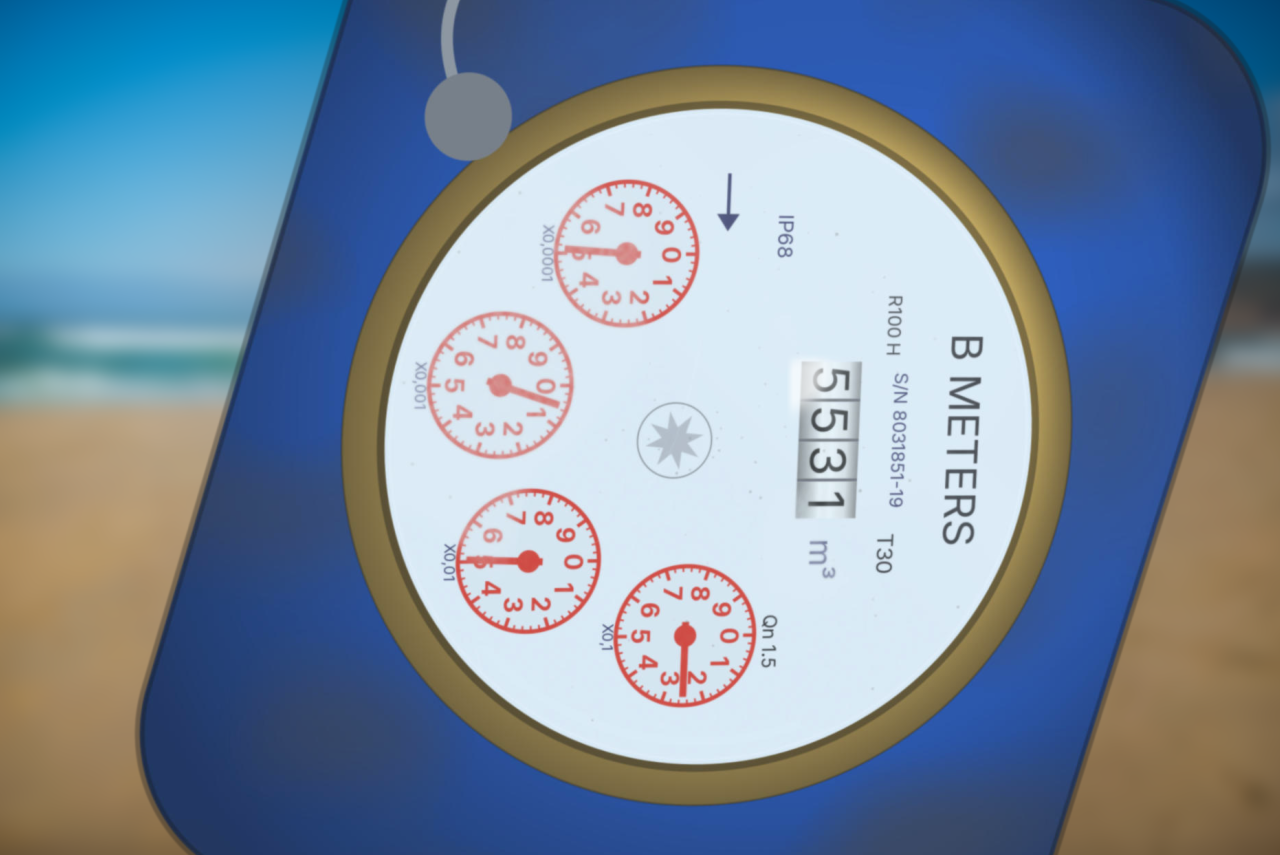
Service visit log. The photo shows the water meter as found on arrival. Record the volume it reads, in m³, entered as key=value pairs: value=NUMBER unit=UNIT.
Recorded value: value=5531.2505 unit=m³
